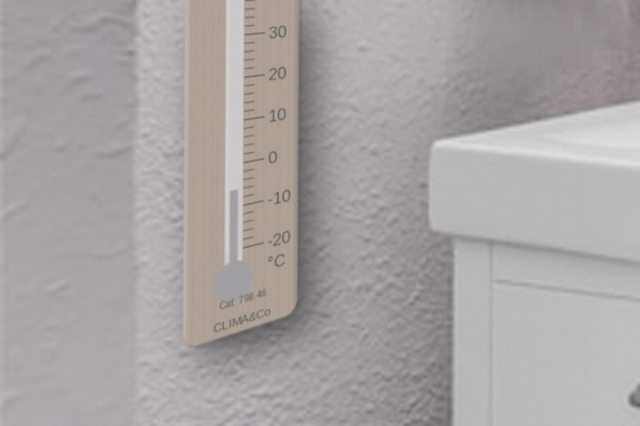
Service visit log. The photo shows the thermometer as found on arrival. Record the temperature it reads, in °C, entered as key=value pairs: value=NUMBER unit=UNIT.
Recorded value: value=-6 unit=°C
